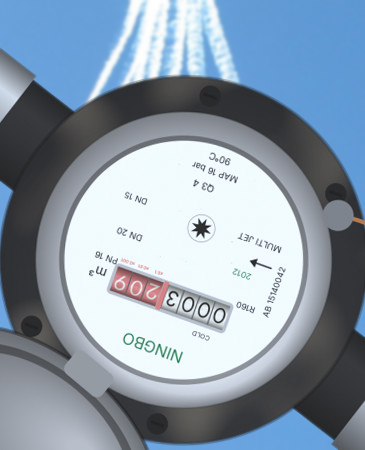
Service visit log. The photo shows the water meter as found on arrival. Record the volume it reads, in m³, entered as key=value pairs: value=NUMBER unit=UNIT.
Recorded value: value=3.209 unit=m³
